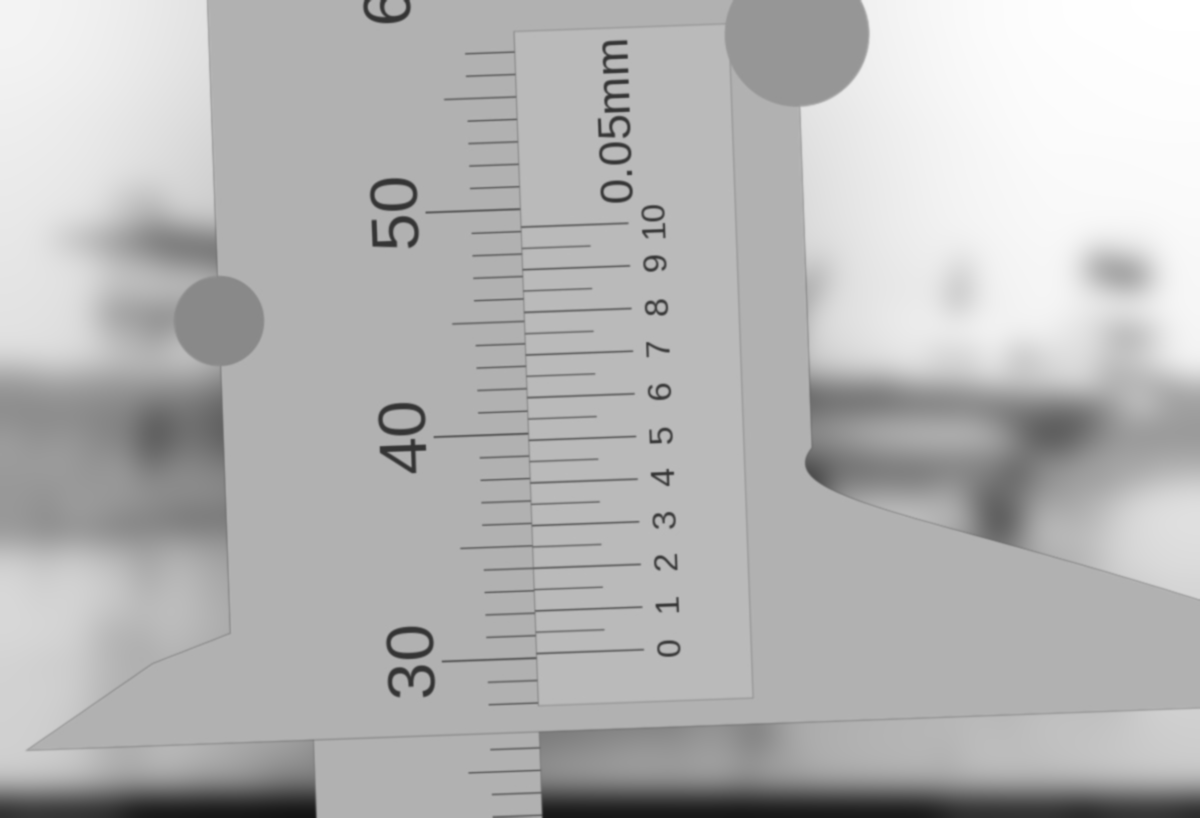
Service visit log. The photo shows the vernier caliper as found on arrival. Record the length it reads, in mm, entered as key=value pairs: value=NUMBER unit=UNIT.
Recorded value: value=30.2 unit=mm
